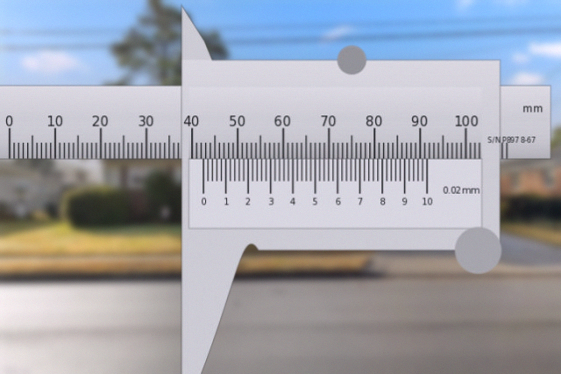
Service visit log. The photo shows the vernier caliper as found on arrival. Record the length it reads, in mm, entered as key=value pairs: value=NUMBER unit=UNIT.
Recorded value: value=42.5 unit=mm
